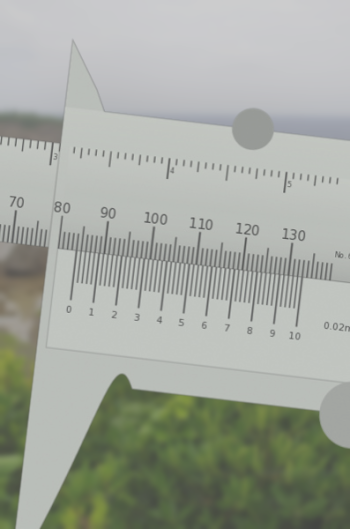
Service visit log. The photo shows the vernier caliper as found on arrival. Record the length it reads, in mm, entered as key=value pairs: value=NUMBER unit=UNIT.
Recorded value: value=84.0 unit=mm
